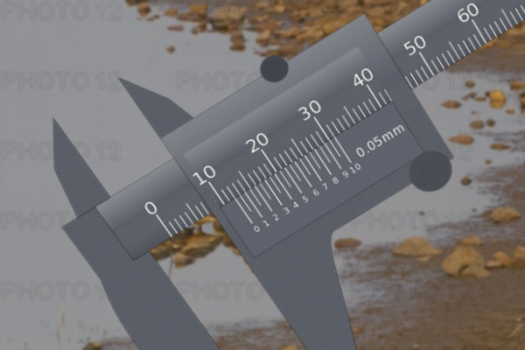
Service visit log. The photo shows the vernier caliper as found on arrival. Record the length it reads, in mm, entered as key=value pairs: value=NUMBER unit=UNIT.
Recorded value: value=12.0 unit=mm
